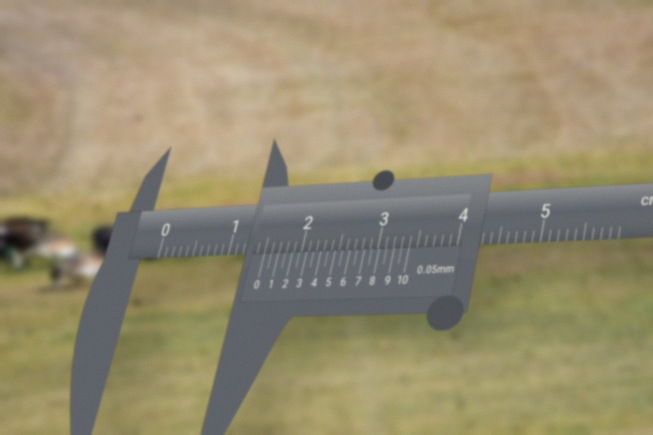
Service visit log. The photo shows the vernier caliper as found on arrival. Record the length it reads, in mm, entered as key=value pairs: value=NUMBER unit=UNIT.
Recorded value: value=15.0 unit=mm
